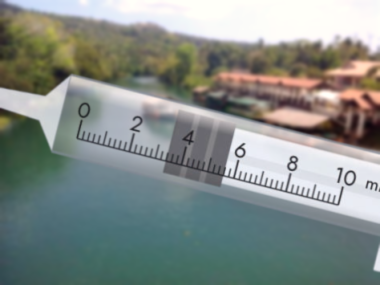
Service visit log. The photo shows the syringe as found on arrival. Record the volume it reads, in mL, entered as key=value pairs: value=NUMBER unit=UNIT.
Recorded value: value=3.4 unit=mL
